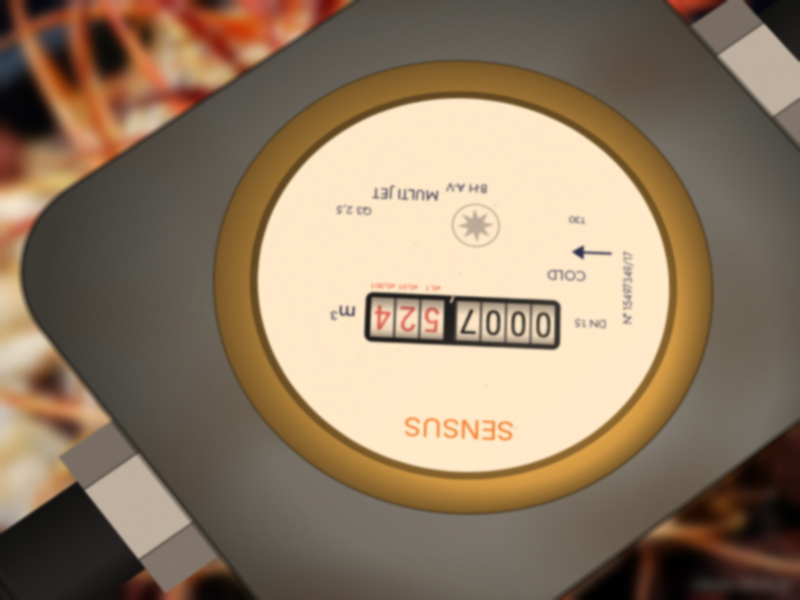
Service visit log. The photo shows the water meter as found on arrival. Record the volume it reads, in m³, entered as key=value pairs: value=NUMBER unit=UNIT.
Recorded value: value=7.524 unit=m³
